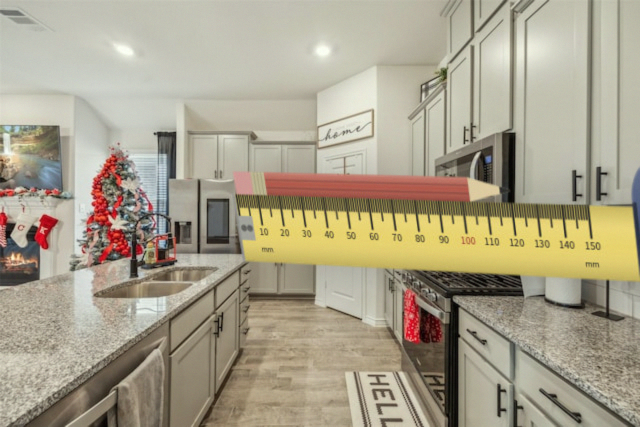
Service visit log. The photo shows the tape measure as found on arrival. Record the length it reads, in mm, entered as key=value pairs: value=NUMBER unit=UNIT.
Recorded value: value=120 unit=mm
